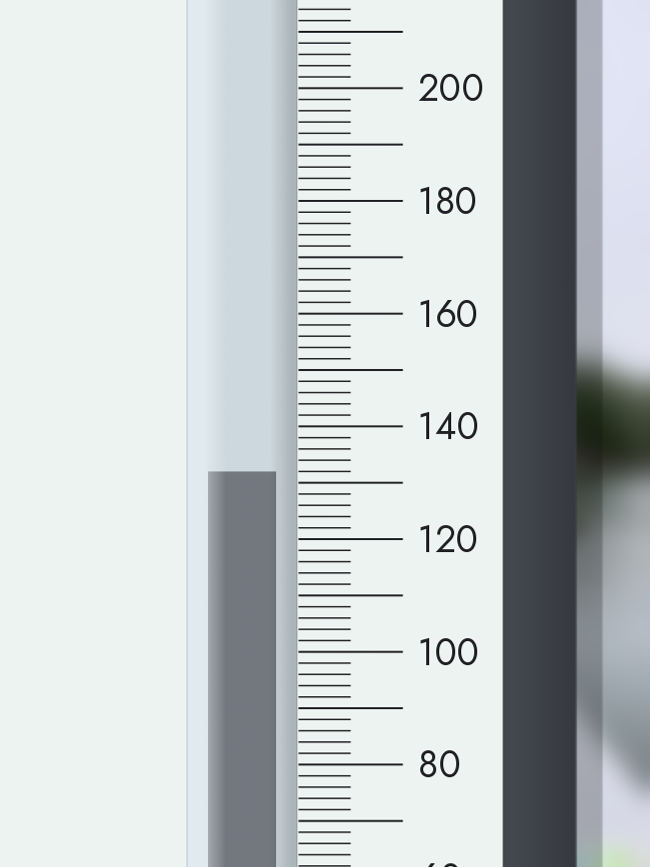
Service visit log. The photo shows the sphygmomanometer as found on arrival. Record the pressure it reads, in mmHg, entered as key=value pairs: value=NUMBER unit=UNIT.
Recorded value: value=132 unit=mmHg
